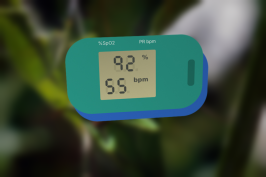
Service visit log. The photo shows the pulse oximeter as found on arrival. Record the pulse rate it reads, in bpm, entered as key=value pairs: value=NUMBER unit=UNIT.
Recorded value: value=55 unit=bpm
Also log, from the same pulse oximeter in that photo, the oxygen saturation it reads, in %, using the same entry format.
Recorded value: value=92 unit=%
